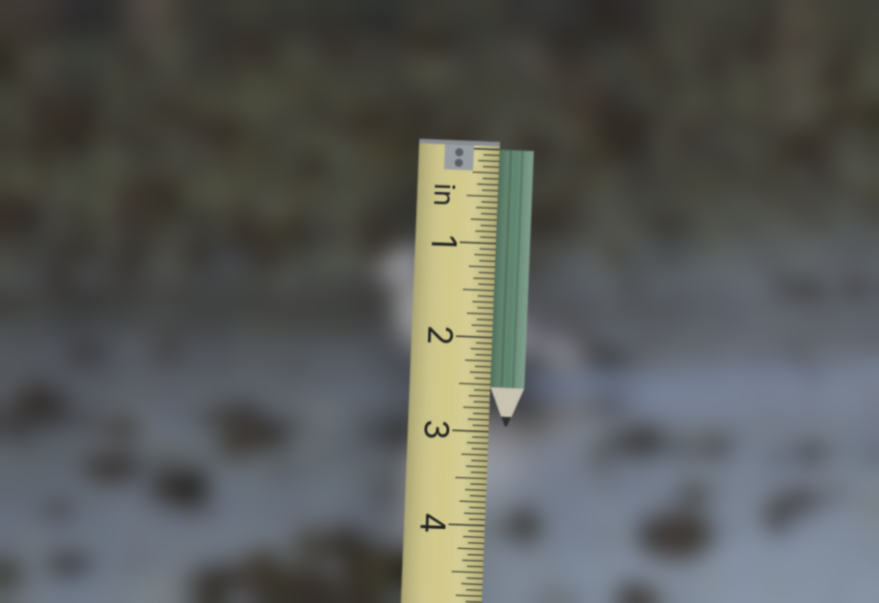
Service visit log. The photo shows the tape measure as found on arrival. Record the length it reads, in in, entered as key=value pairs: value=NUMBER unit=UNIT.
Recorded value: value=2.9375 unit=in
